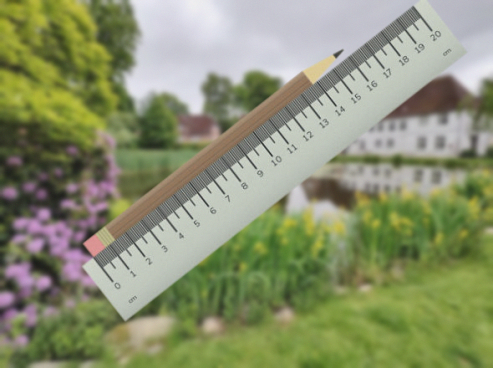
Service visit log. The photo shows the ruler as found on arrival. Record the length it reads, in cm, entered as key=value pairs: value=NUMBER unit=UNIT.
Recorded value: value=16 unit=cm
